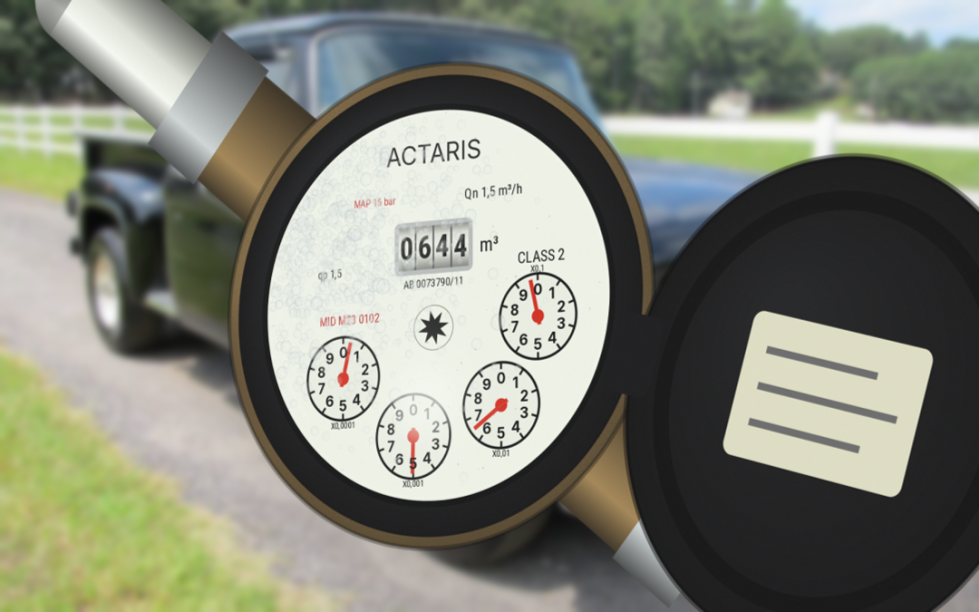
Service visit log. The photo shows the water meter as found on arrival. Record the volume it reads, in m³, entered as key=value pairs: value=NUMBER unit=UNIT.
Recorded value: value=643.9650 unit=m³
